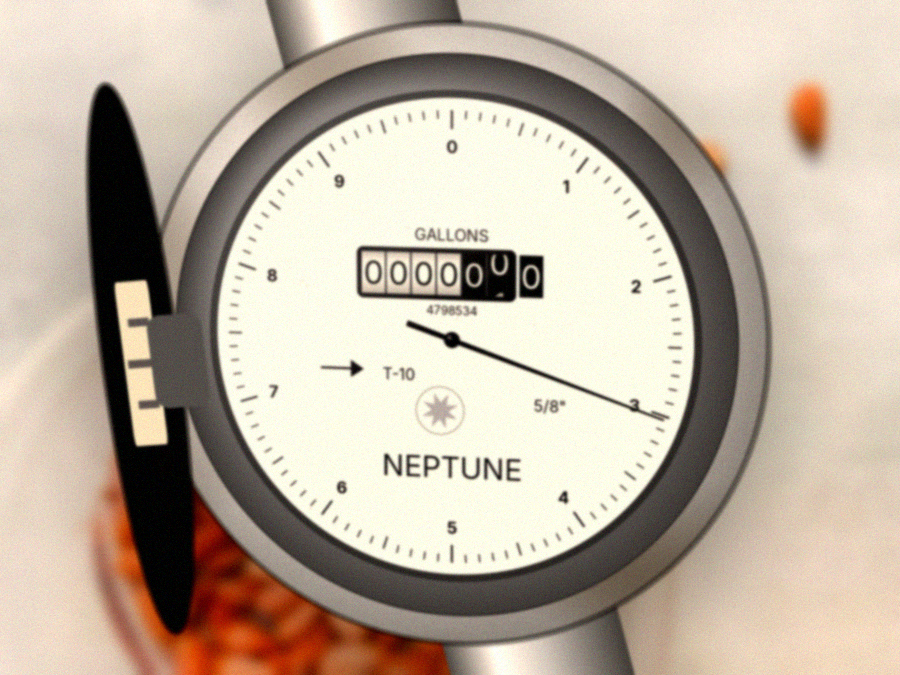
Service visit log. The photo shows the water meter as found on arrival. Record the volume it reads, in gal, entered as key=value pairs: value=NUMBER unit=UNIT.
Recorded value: value=3.0 unit=gal
